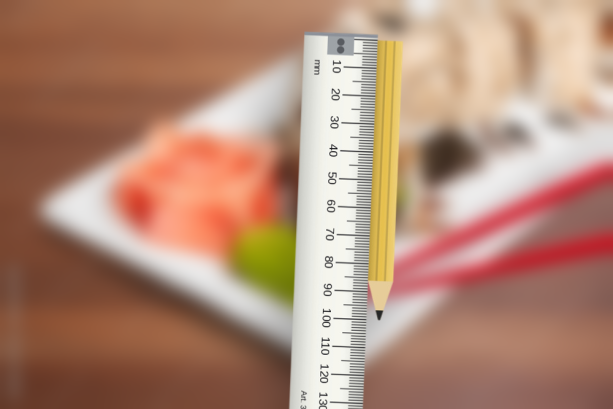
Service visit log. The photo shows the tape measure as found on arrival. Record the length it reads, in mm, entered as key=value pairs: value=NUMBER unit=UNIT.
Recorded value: value=100 unit=mm
